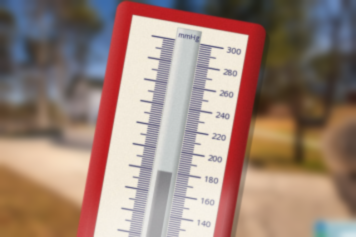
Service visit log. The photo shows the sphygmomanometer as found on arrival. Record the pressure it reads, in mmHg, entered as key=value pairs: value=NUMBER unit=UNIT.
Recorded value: value=180 unit=mmHg
